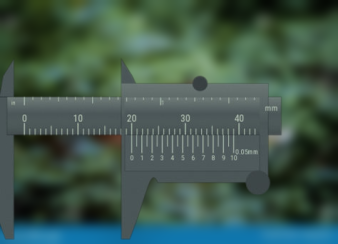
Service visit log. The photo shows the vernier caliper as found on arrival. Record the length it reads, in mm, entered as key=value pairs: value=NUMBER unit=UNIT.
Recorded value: value=20.0 unit=mm
